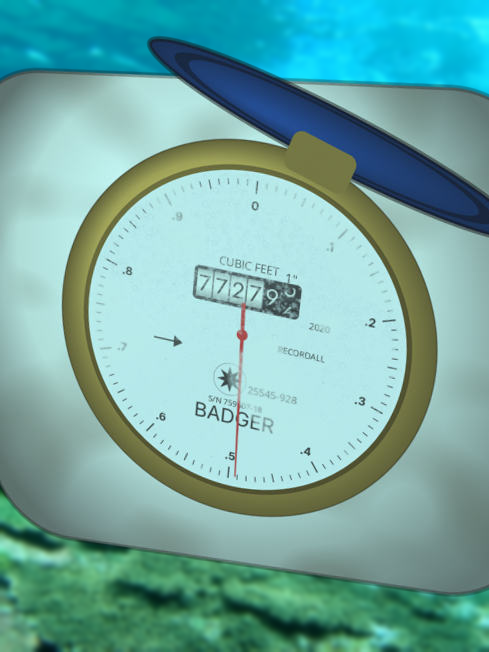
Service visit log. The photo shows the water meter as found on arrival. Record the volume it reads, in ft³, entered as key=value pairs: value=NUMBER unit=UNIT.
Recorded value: value=772795.49 unit=ft³
